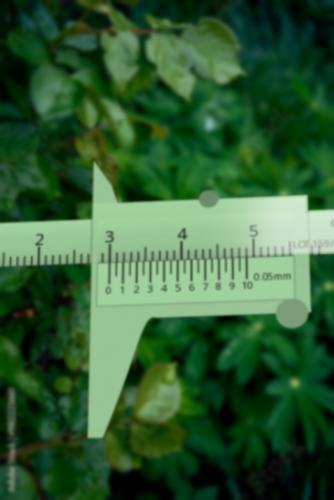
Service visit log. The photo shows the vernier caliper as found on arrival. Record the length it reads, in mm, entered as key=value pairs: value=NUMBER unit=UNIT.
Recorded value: value=30.0 unit=mm
